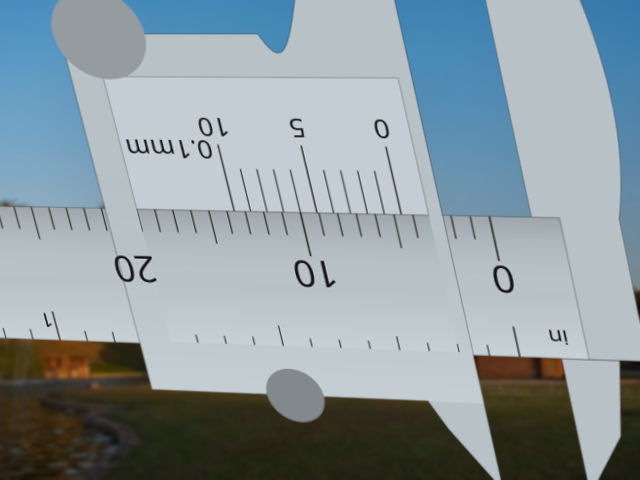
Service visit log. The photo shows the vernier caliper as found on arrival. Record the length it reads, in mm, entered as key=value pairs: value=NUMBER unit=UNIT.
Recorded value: value=4.6 unit=mm
